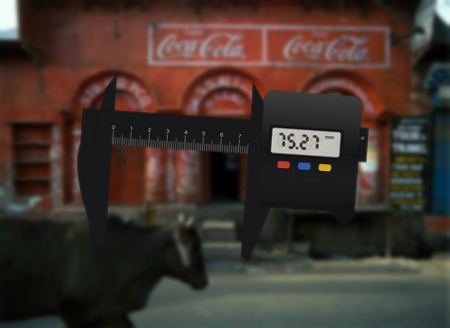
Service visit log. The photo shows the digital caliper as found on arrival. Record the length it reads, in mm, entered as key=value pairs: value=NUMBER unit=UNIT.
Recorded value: value=75.27 unit=mm
